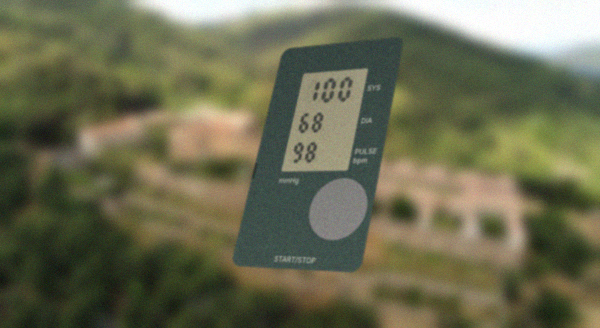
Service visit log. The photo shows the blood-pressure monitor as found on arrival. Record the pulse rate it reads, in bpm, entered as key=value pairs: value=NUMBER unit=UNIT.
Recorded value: value=98 unit=bpm
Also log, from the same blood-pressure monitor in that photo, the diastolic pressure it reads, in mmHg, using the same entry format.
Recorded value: value=68 unit=mmHg
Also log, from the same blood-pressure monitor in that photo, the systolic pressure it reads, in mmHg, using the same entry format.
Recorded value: value=100 unit=mmHg
